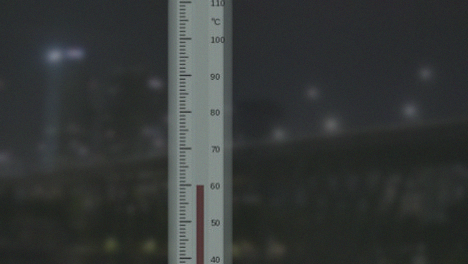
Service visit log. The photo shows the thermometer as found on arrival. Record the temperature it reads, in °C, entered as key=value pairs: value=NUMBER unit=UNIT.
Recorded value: value=60 unit=°C
